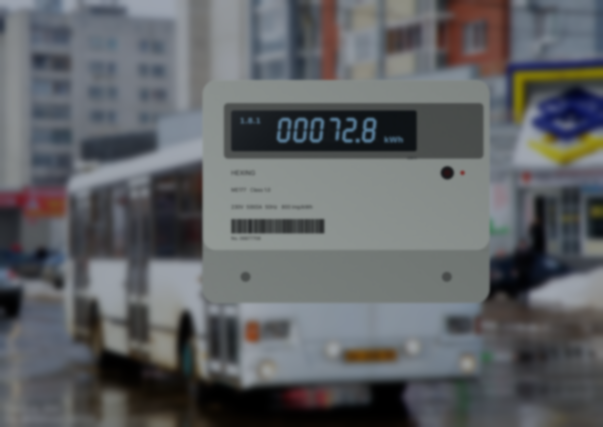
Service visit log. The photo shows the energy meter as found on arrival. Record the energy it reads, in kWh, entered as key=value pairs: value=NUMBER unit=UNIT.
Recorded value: value=72.8 unit=kWh
